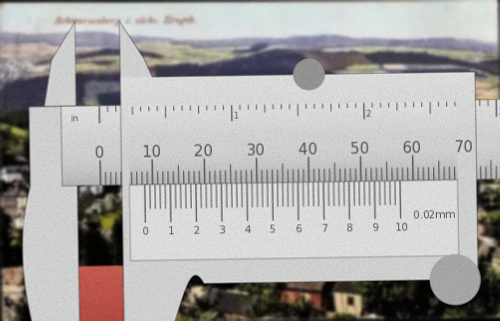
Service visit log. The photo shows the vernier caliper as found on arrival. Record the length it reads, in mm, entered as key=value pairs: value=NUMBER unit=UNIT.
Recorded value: value=8.5 unit=mm
